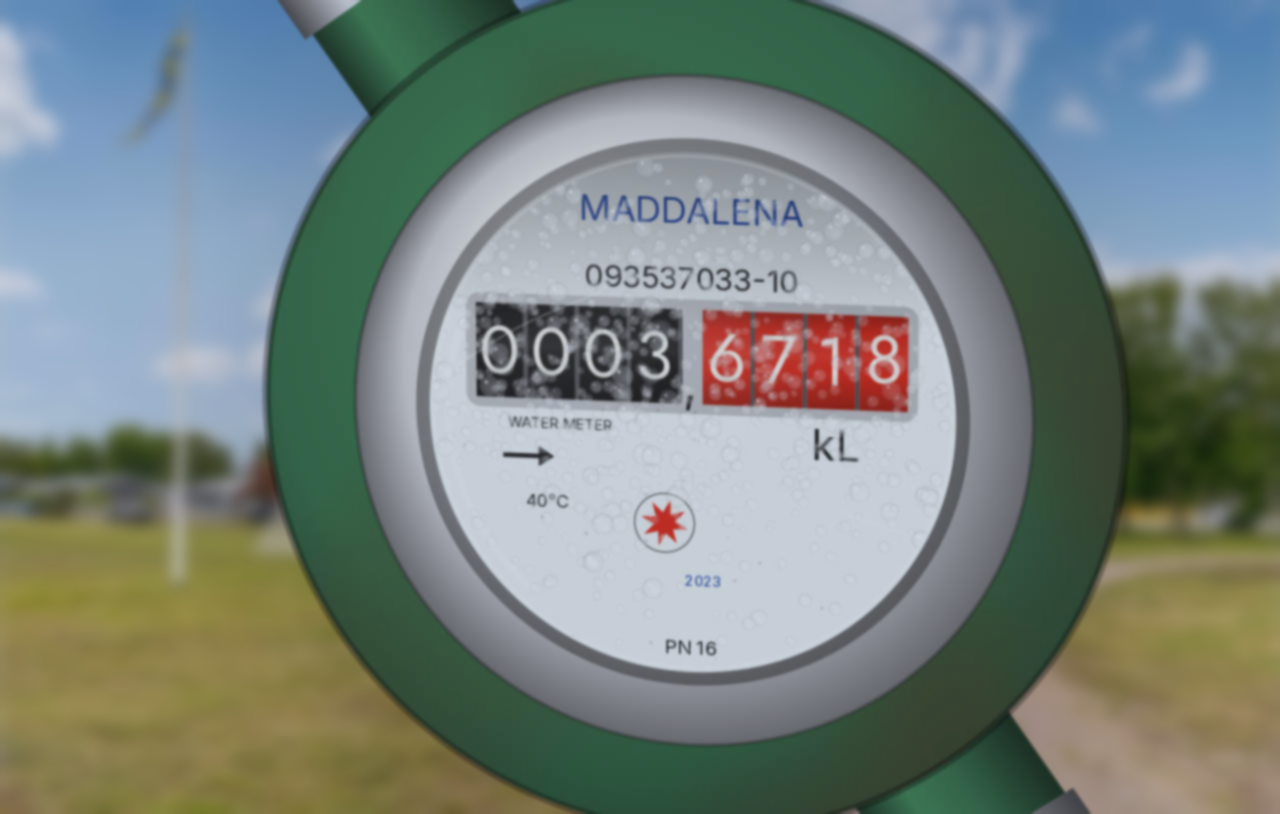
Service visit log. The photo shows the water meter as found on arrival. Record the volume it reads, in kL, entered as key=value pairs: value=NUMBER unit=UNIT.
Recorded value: value=3.6718 unit=kL
